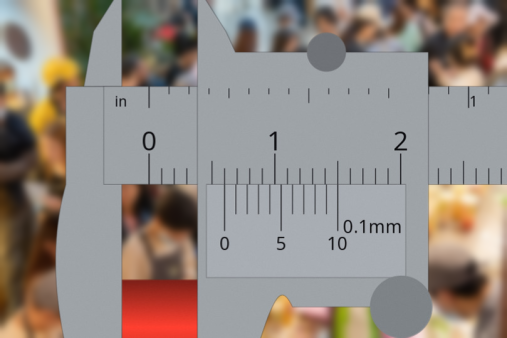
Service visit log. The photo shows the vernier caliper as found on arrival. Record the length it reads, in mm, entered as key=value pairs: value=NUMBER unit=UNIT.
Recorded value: value=6.0 unit=mm
